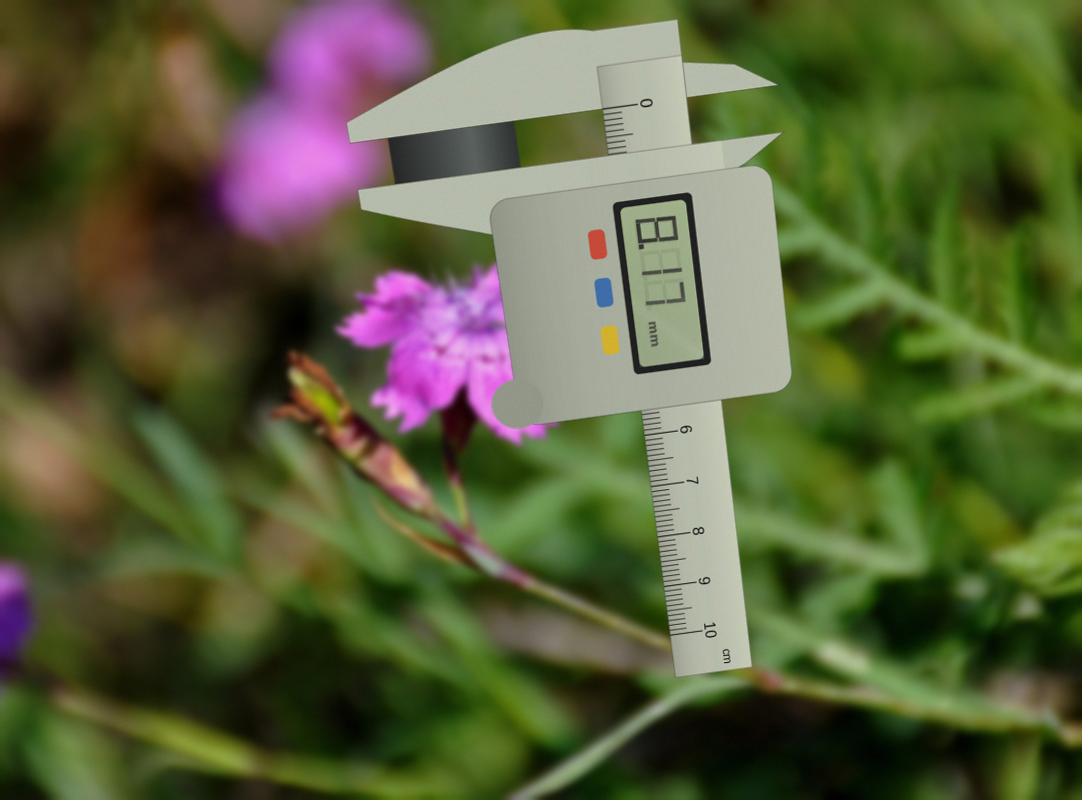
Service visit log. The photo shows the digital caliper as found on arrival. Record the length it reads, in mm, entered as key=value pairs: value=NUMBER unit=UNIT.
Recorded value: value=8.17 unit=mm
